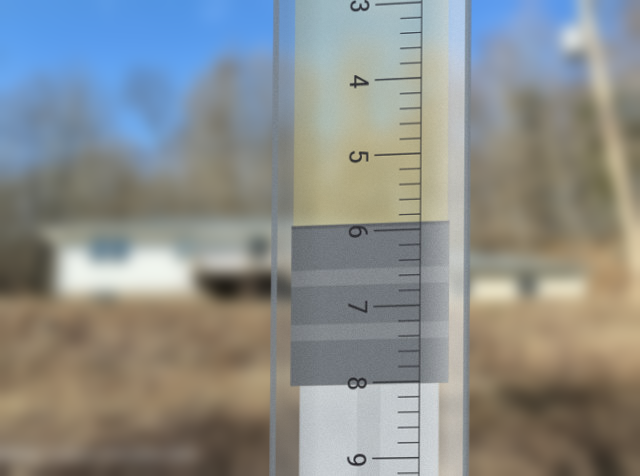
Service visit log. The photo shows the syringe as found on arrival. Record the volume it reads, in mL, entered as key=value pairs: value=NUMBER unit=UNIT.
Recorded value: value=5.9 unit=mL
